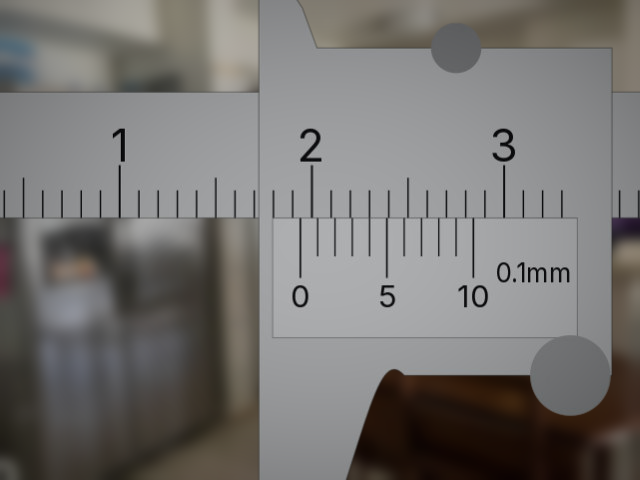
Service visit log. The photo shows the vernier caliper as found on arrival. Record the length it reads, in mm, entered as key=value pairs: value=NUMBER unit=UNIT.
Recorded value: value=19.4 unit=mm
